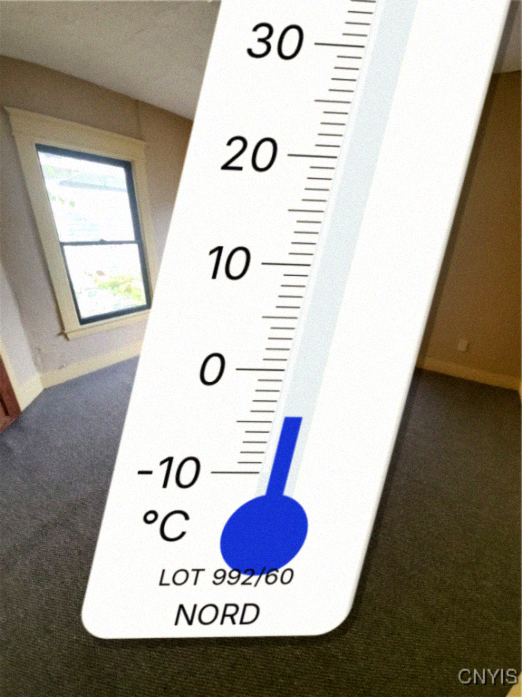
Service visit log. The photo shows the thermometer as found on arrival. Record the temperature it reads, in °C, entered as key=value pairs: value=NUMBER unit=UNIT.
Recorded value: value=-4.5 unit=°C
